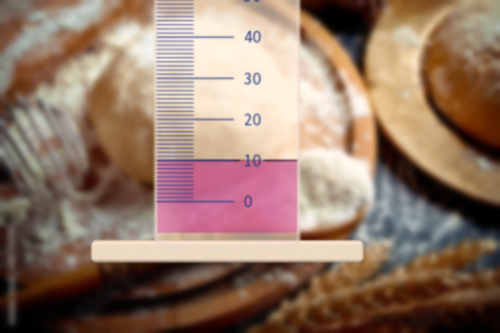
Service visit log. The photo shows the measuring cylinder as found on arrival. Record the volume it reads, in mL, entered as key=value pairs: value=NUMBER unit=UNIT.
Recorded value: value=10 unit=mL
